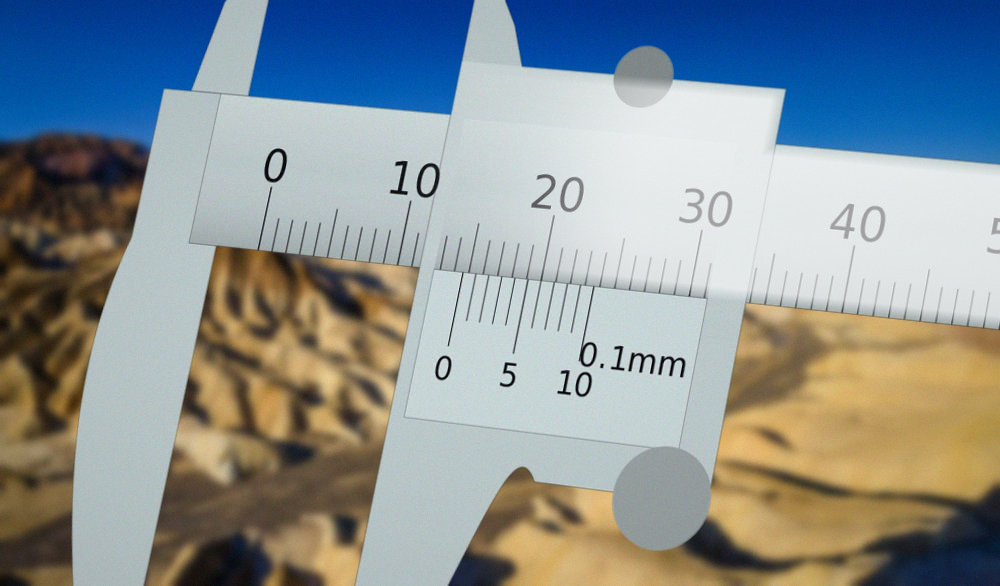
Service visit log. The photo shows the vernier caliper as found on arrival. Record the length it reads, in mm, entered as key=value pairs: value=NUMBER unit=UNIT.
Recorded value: value=14.6 unit=mm
